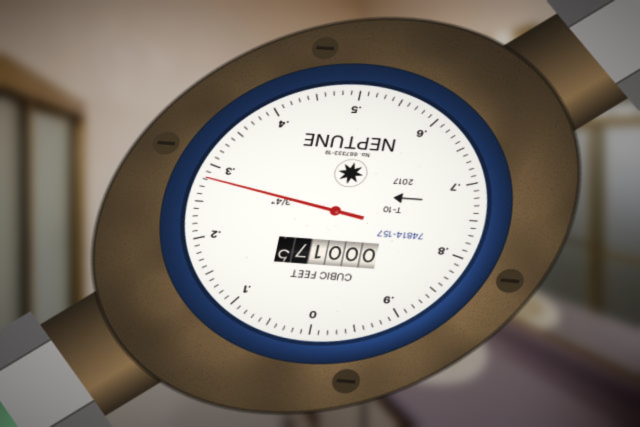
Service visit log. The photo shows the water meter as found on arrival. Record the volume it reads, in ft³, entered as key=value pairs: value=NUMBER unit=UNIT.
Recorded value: value=175.28 unit=ft³
